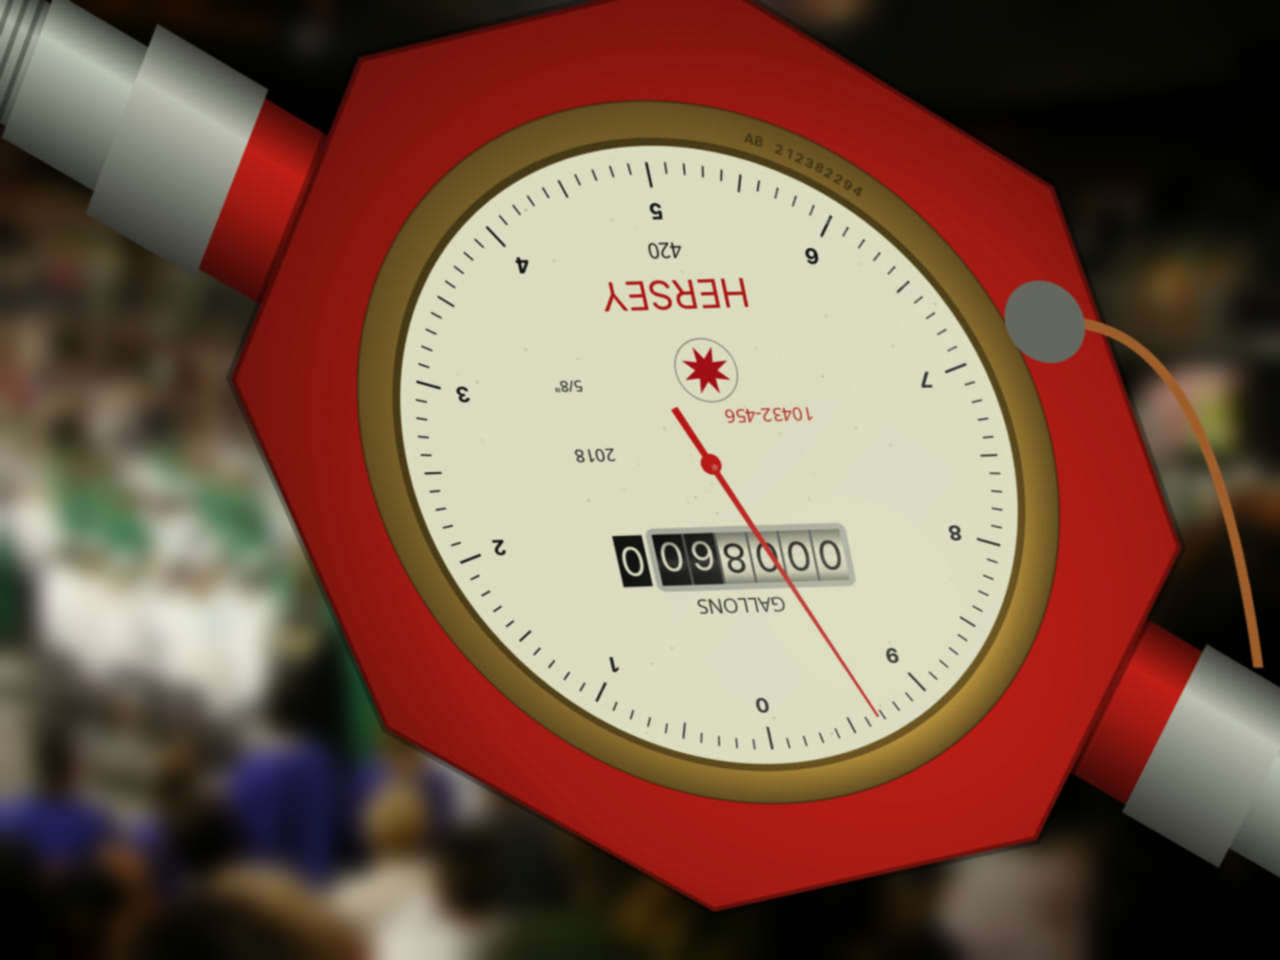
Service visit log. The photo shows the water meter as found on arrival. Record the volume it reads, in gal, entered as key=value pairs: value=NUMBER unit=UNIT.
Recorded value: value=8599.3 unit=gal
